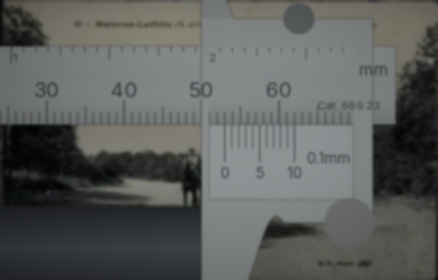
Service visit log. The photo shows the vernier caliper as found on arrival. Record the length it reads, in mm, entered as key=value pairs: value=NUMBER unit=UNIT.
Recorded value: value=53.0 unit=mm
